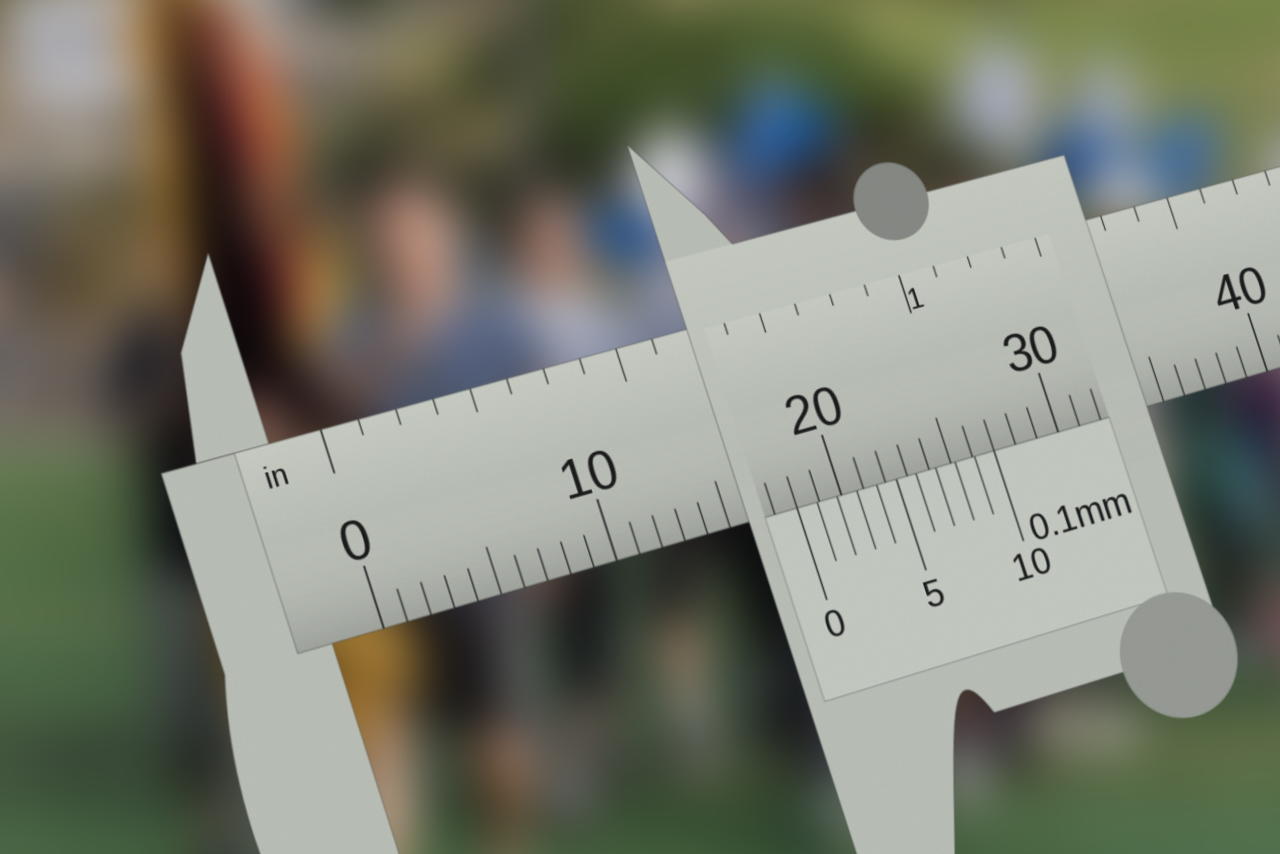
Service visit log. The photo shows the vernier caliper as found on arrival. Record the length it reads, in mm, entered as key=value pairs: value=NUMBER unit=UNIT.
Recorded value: value=18.0 unit=mm
